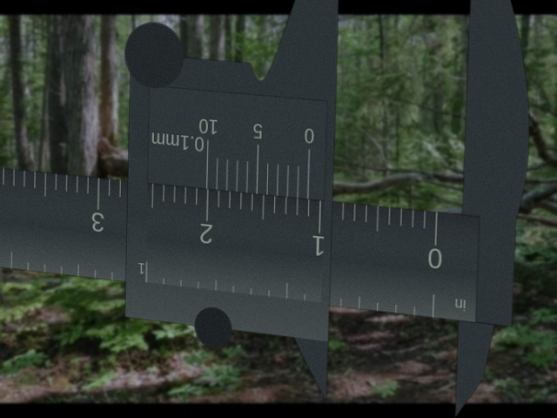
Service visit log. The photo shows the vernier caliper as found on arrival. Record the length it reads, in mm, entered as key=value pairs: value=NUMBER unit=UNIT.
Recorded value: value=11.1 unit=mm
